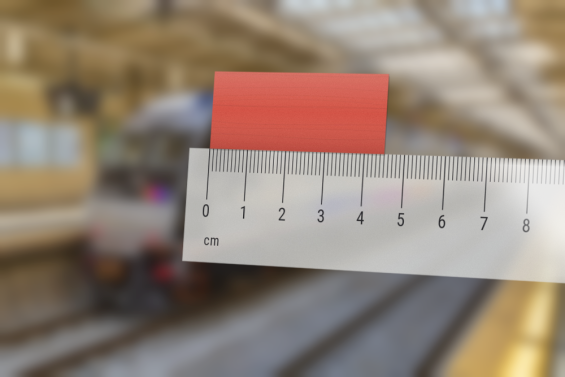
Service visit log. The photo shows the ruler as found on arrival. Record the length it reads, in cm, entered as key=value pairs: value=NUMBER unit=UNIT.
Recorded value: value=4.5 unit=cm
